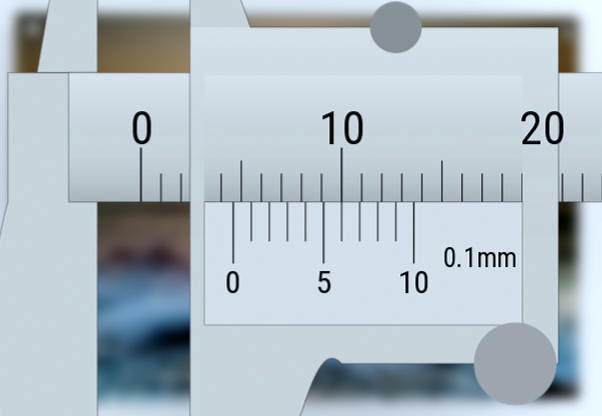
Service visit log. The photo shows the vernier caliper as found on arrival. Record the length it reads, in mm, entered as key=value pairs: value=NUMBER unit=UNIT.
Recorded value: value=4.6 unit=mm
